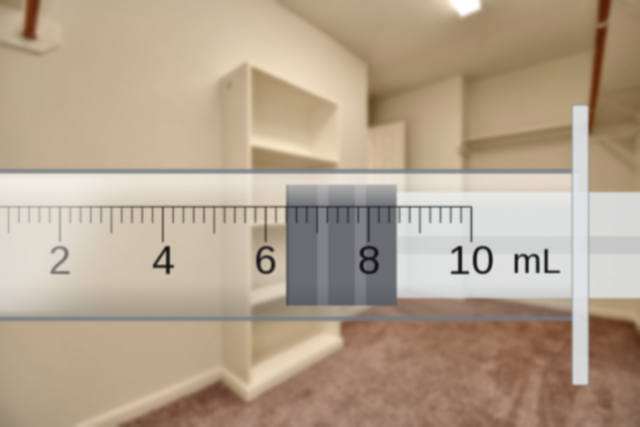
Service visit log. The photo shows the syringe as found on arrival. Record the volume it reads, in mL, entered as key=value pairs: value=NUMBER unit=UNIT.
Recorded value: value=6.4 unit=mL
